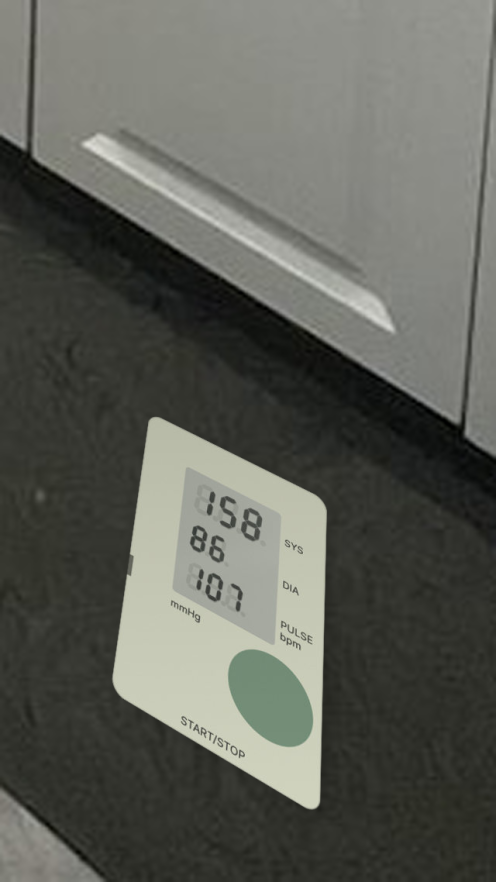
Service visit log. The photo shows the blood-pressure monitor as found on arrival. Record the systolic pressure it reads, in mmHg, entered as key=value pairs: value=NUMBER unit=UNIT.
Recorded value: value=158 unit=mmHg
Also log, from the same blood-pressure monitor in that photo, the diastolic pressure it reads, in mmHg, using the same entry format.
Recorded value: value=86 unit=mmHg
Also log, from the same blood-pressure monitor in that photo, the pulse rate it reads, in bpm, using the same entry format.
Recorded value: value=107 unit=bpm
